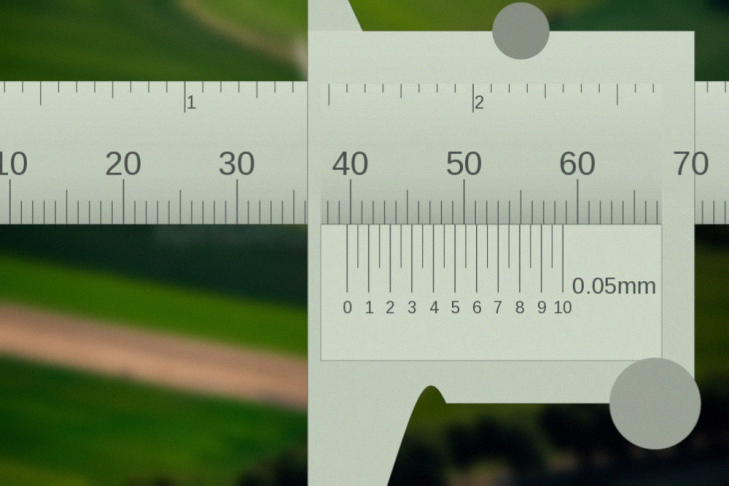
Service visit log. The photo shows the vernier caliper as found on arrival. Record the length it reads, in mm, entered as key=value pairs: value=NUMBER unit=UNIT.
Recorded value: value=39.7 unit=mm
